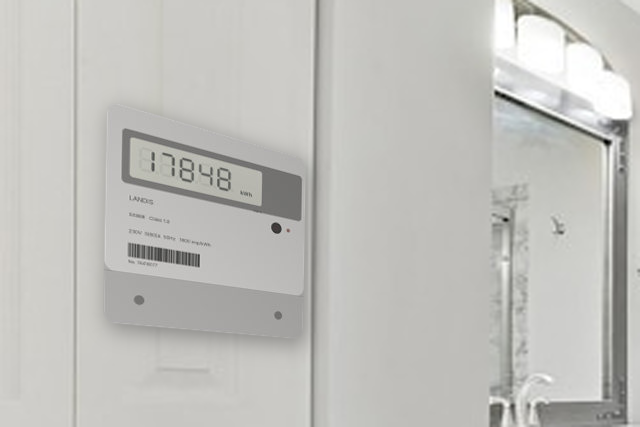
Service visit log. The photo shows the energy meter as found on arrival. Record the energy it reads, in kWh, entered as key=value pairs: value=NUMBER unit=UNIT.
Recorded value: value=17848 unit=kWh
